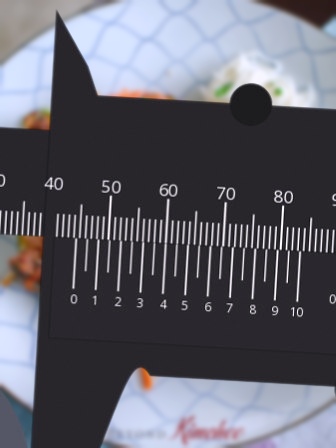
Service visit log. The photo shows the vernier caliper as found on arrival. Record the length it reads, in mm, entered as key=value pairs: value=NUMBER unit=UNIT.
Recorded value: value=44.4 unit=mm
